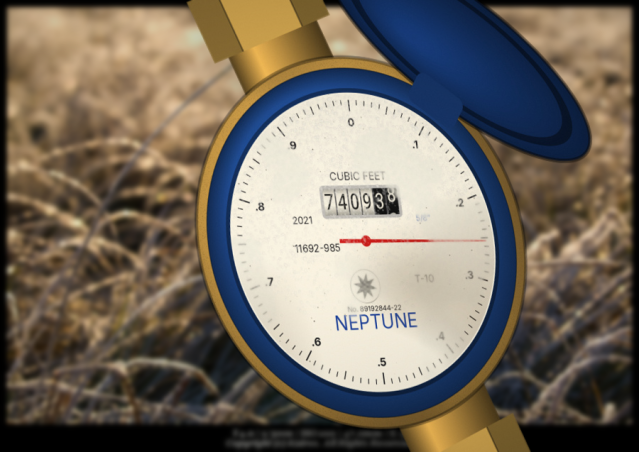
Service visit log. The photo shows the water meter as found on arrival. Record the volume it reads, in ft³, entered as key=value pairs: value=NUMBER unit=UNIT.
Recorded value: value=740938.25 unit=ft³
